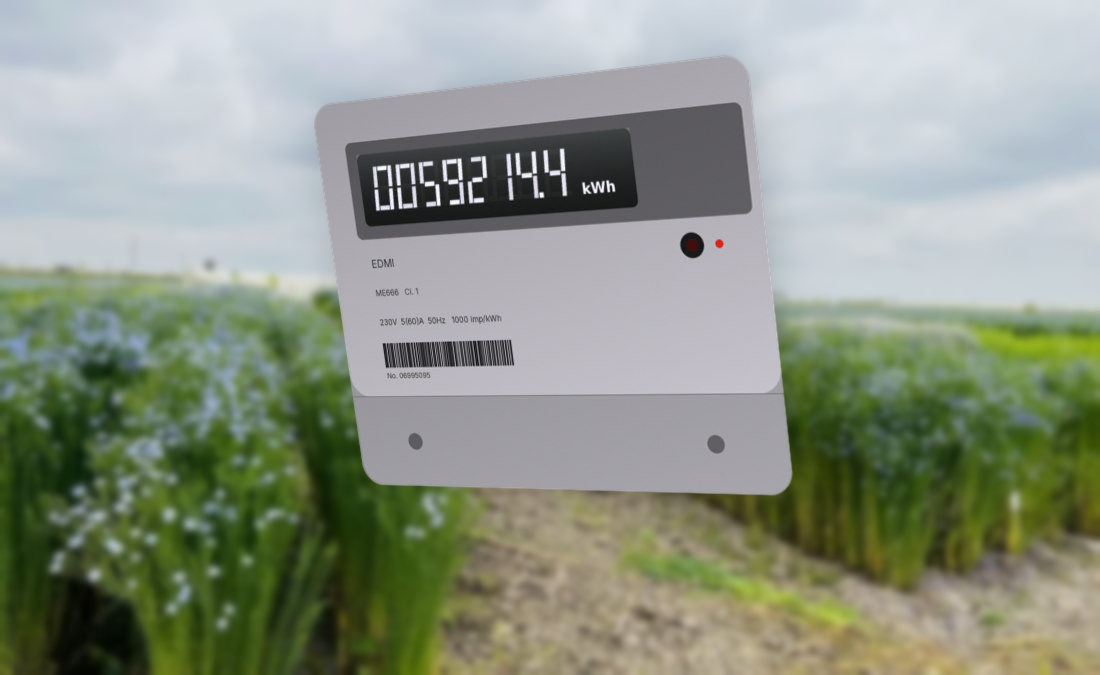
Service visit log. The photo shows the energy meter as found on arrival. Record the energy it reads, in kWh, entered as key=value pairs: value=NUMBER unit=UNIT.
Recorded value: value=59214.4 unit=kWh
